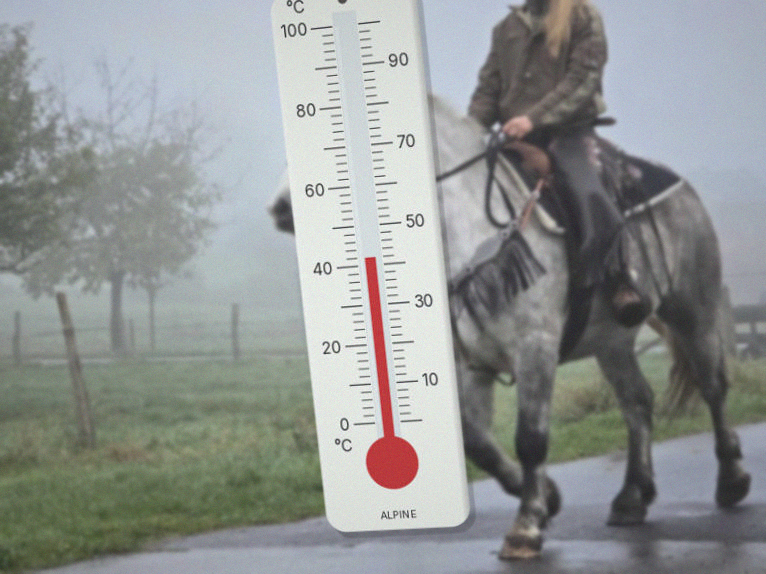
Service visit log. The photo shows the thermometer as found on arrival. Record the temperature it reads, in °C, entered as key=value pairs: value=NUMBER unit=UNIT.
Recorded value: value=42 unit=°C
